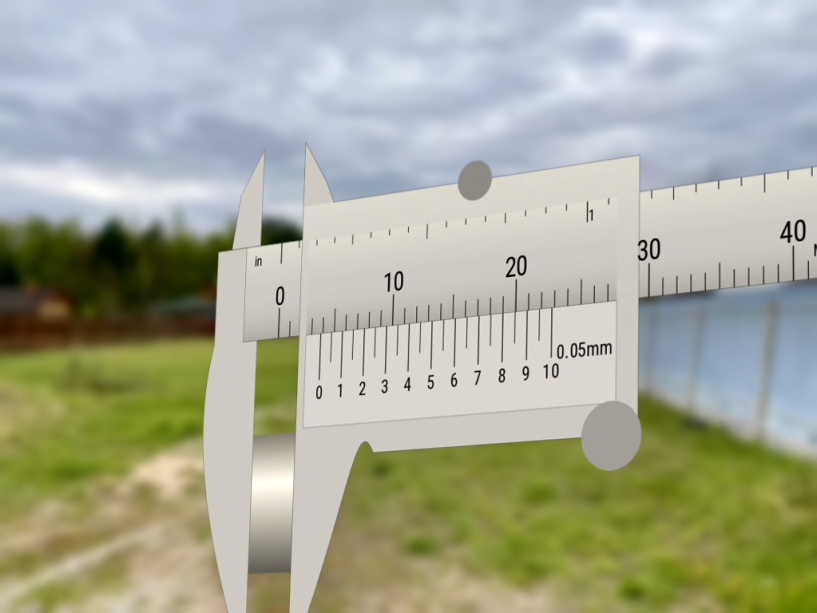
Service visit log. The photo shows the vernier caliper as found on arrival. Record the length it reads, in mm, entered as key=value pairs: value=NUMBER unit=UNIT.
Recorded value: value=3.8 unit=mm
